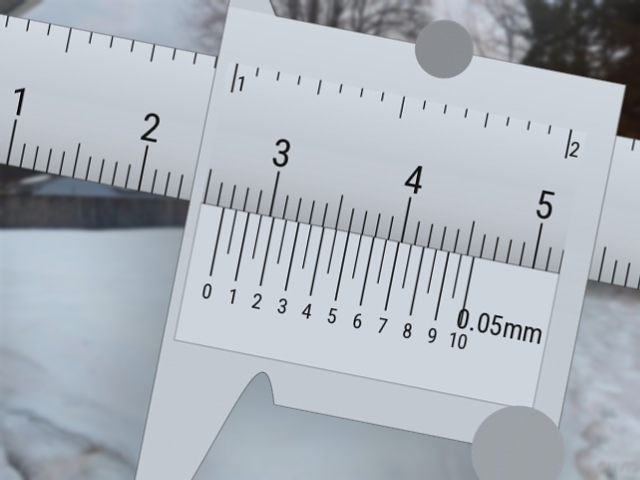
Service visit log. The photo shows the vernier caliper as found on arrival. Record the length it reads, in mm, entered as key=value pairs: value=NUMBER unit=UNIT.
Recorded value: value=26.5 unit=mm
